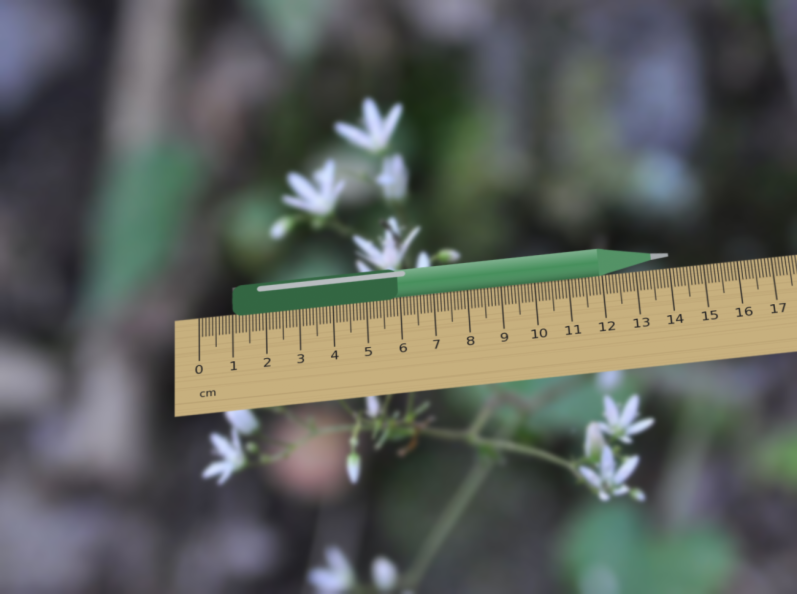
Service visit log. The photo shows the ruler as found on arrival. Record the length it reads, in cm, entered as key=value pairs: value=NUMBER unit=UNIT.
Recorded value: value=13 unit=cm
